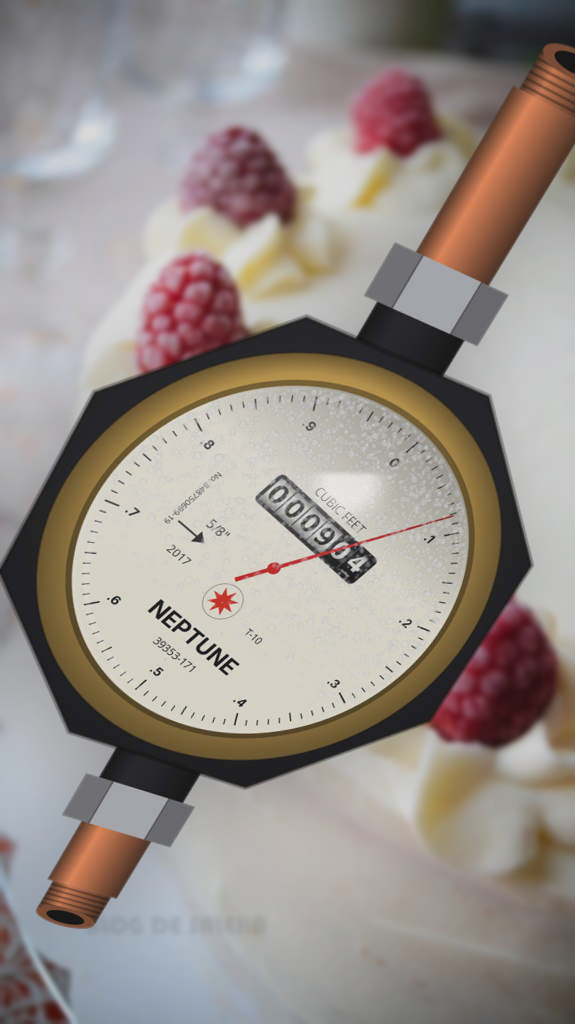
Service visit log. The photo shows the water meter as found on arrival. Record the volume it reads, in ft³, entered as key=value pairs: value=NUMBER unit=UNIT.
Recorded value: value=904.08 unit=ft³
